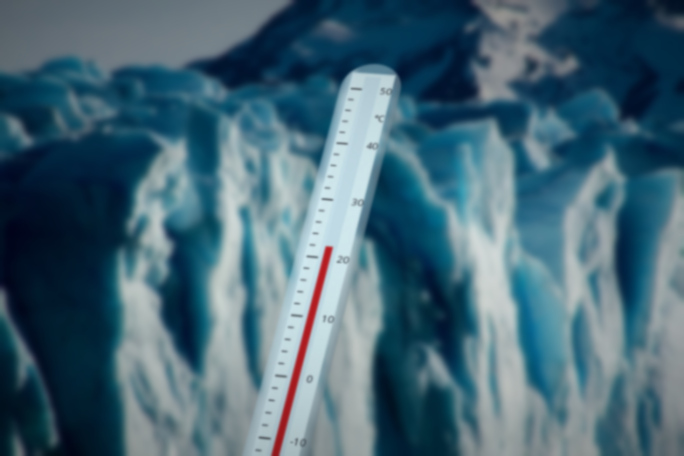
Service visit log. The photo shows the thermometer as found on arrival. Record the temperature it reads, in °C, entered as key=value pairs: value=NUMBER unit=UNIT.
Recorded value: value=22 unit=°C
